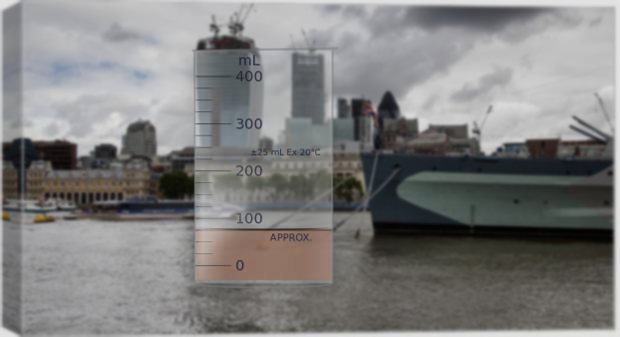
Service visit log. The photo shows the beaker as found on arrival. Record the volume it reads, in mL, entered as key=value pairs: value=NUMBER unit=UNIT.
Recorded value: value=75 unit=mL
